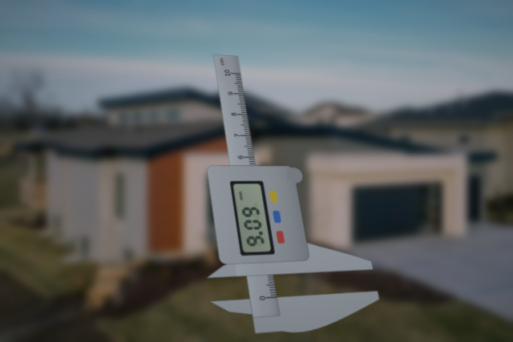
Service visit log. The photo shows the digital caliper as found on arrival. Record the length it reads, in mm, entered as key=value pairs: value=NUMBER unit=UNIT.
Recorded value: value=9.09 unit=mm
